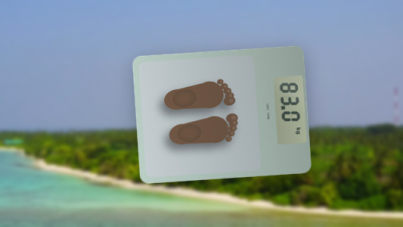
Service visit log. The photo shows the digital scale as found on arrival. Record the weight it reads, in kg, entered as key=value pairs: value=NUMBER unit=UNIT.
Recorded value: value=83.0 unit=kg
